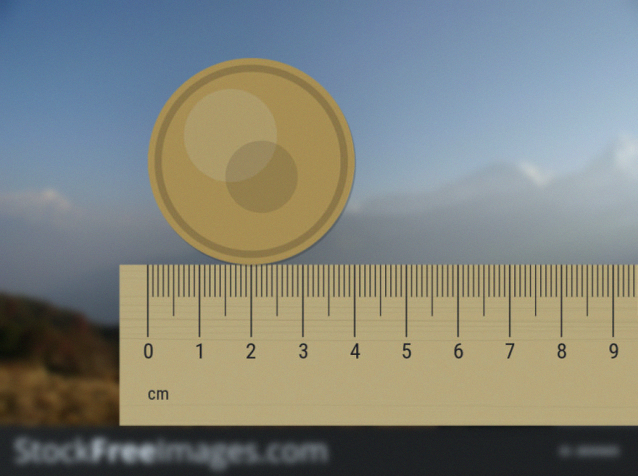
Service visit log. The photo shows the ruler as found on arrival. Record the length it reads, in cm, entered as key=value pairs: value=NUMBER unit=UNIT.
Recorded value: value=4 unit=cm
